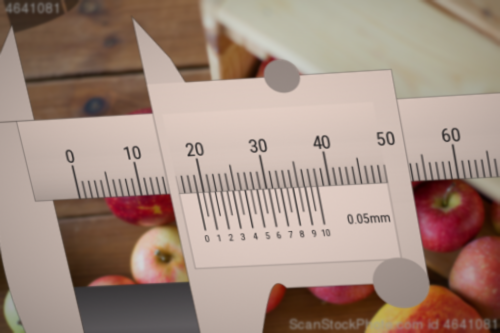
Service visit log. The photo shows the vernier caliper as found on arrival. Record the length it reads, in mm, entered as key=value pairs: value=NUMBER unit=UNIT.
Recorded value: value=19.0 unit=mm
